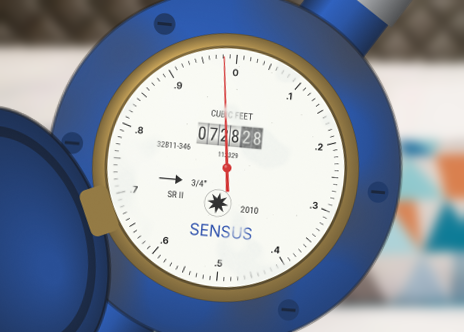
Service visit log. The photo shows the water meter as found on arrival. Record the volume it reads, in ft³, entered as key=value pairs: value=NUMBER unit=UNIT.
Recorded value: value=72827.98 unit=ft³
